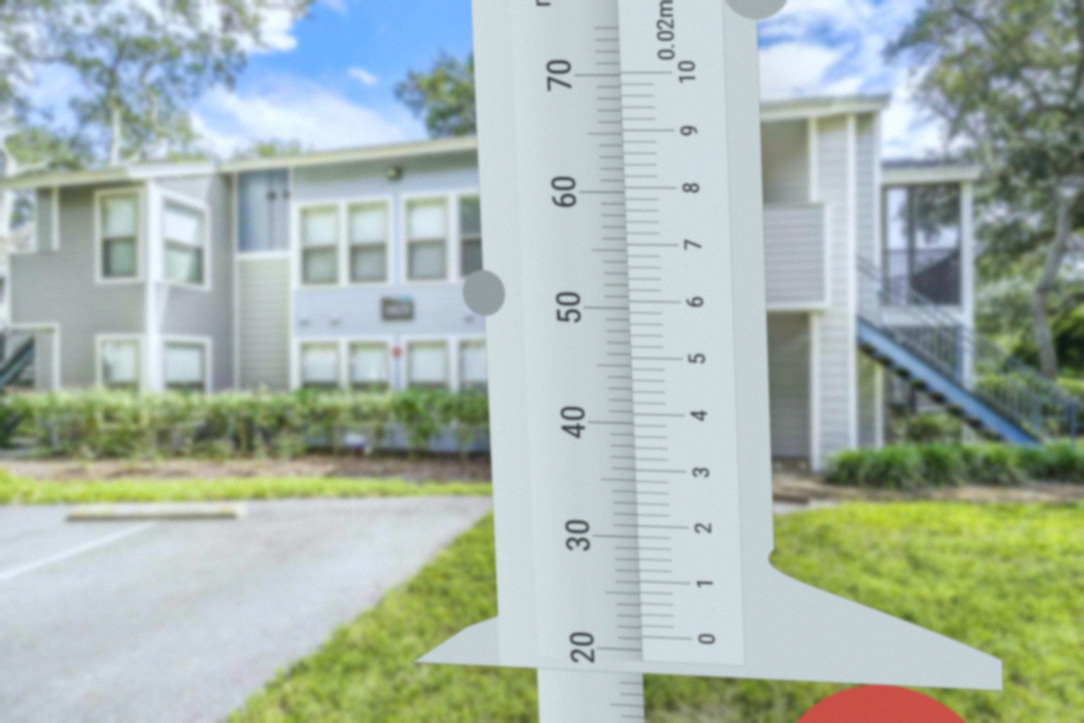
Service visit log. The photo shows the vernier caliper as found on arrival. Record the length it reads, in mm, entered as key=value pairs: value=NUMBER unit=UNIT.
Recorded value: value=21.2 unit=mm
